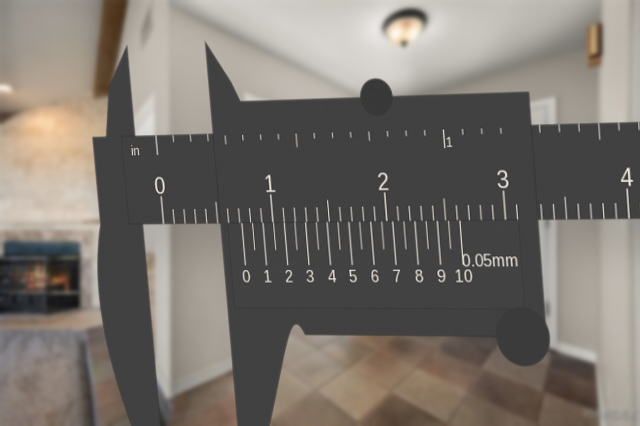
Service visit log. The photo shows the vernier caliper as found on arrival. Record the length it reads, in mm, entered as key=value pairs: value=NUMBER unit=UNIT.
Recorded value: value=7.2 unit=mm
